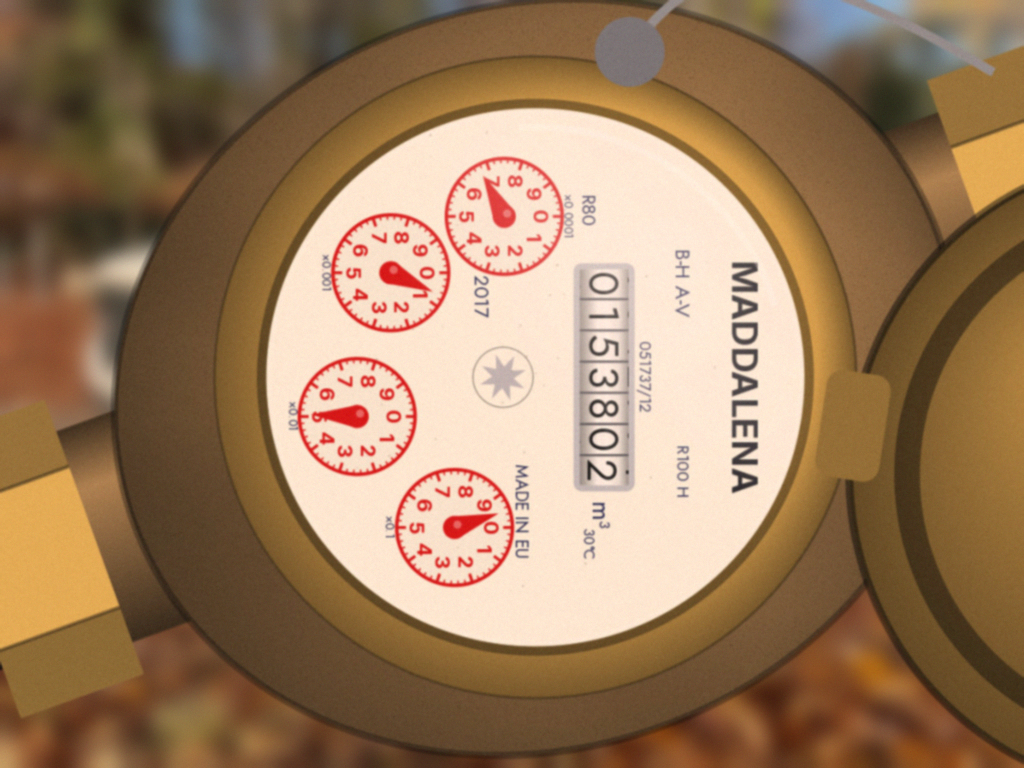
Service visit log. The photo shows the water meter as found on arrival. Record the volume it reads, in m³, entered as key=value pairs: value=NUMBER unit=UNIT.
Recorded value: value=153801.9506 unit=m³
